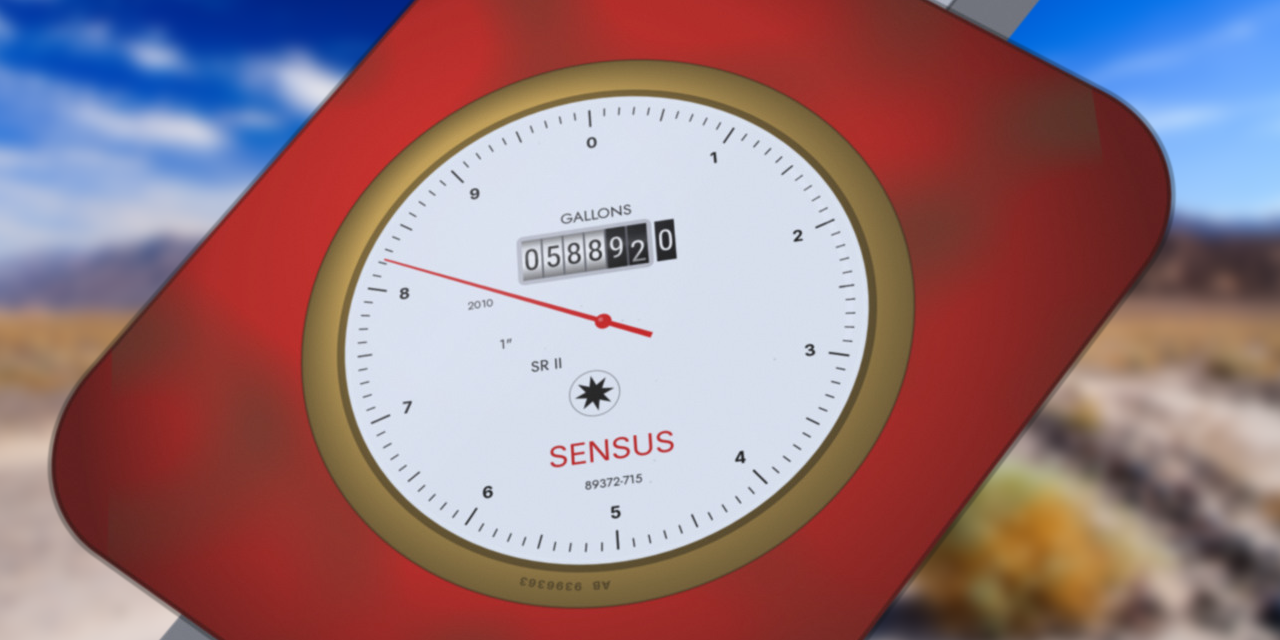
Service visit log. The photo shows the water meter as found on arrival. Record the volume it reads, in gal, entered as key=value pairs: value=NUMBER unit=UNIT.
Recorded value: value=588918.2 unit=gal
